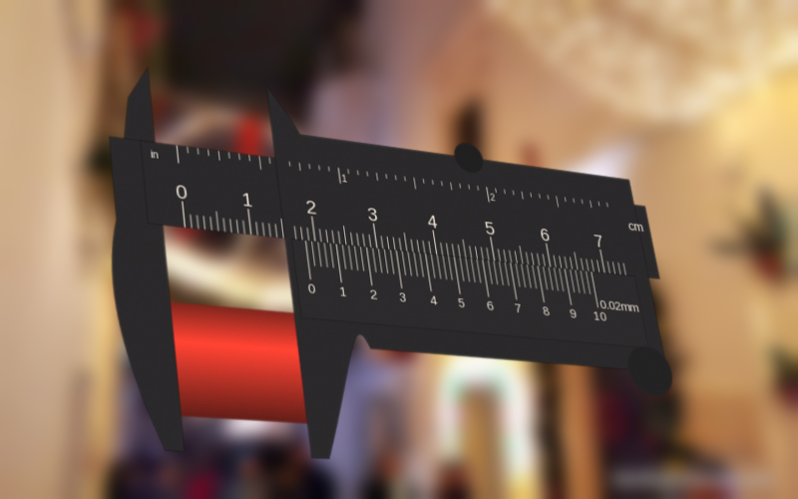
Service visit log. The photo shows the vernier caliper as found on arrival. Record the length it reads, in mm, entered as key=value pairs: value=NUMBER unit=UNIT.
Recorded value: value=18.5 unit=mm
